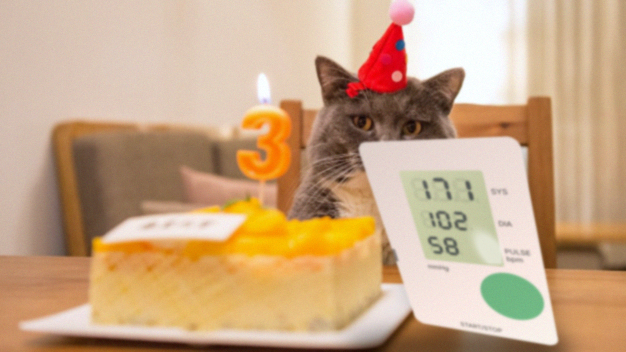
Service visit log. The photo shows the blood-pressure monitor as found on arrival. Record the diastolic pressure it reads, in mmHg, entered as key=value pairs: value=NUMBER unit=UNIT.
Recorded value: value=102 unit=mmHg
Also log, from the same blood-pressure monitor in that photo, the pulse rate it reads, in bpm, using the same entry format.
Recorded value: value=58 unit=bpm
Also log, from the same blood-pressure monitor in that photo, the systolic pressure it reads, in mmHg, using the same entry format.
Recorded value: value=171 unit=mmHg
